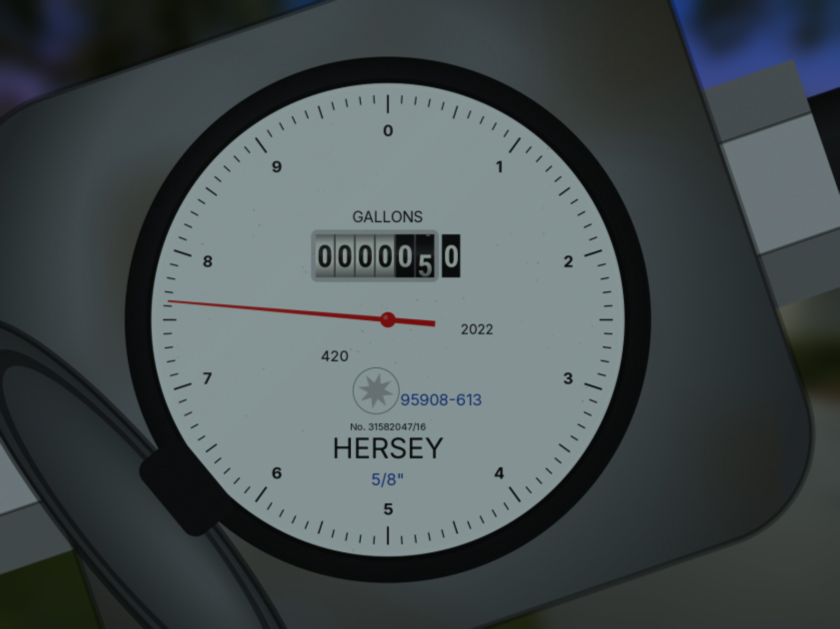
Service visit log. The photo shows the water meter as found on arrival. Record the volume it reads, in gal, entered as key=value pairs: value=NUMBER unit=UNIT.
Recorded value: value=47.6 unit=gal
